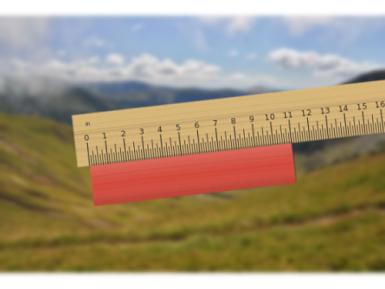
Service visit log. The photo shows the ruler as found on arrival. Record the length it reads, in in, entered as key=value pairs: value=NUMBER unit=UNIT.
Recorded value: value=11 unit=in
